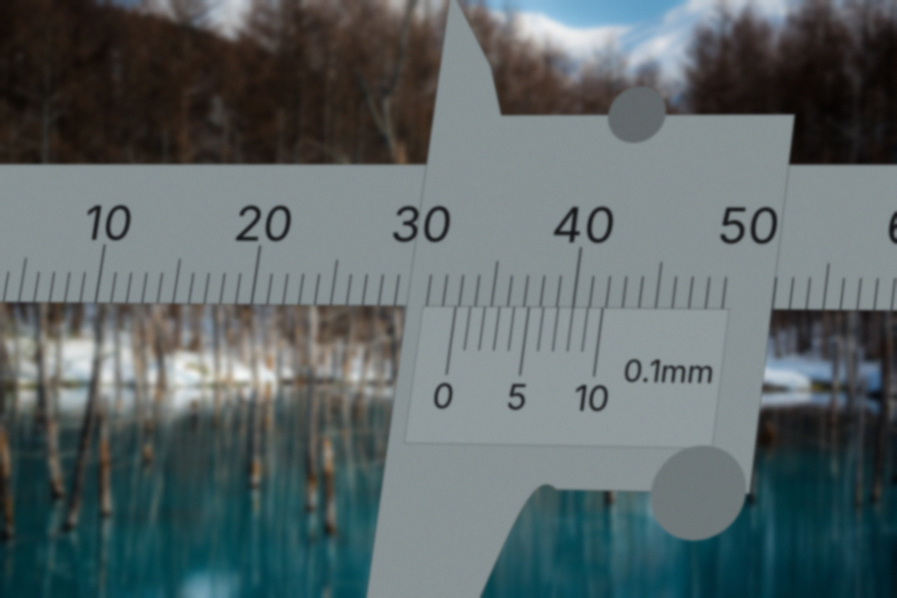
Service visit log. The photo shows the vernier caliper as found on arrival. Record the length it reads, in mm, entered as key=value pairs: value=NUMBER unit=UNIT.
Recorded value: value=32.8 unit=mm
